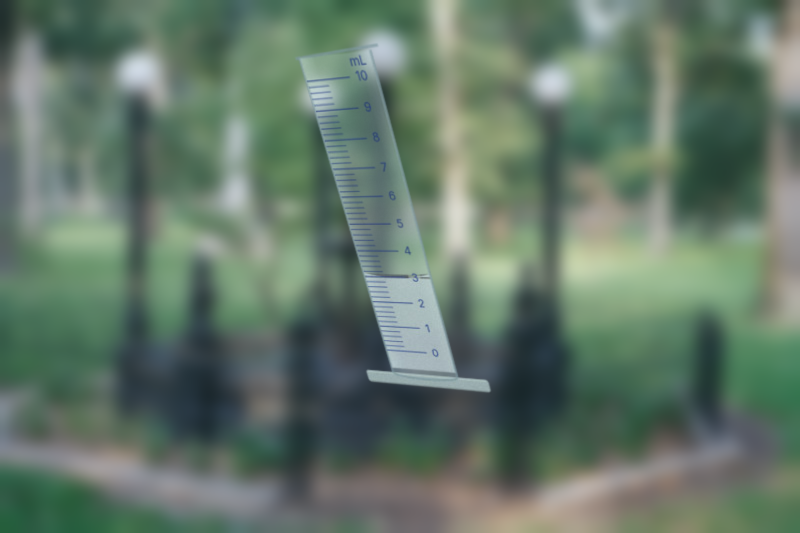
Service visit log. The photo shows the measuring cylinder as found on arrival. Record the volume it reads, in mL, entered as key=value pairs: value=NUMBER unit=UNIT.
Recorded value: value=3 unit=mL
